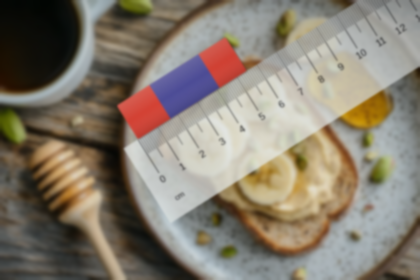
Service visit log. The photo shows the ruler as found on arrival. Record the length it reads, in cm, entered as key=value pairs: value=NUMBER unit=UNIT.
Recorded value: value=5.5 unit=cm
